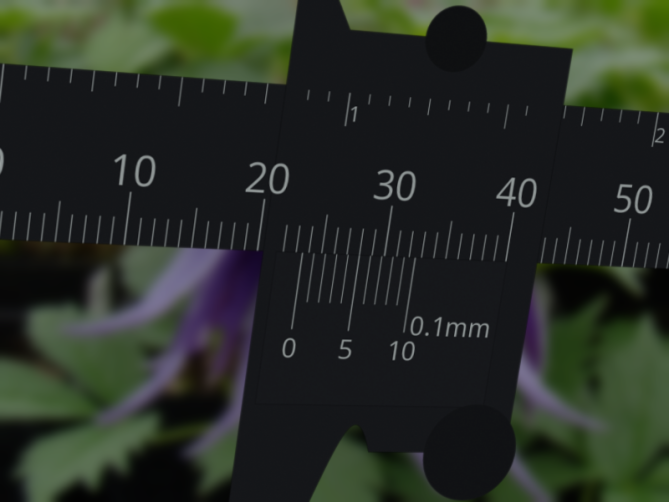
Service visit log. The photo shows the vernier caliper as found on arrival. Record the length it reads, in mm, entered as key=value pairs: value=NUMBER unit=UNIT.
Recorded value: value=23.5 unit=mm
